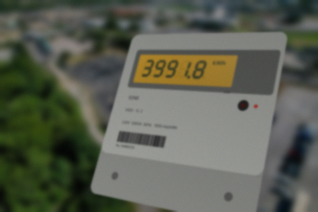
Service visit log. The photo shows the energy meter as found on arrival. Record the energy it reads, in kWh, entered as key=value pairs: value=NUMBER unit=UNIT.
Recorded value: value=3991.8 unit=kWh
